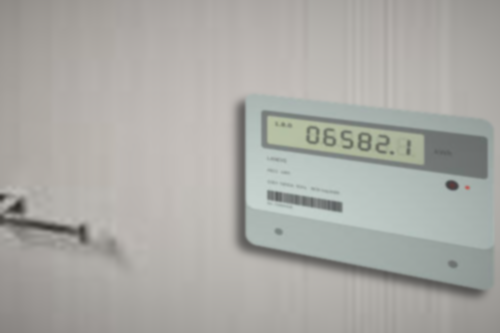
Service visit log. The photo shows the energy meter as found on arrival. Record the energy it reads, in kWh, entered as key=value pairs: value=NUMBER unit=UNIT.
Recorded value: value=6582.1 unit=kWh
